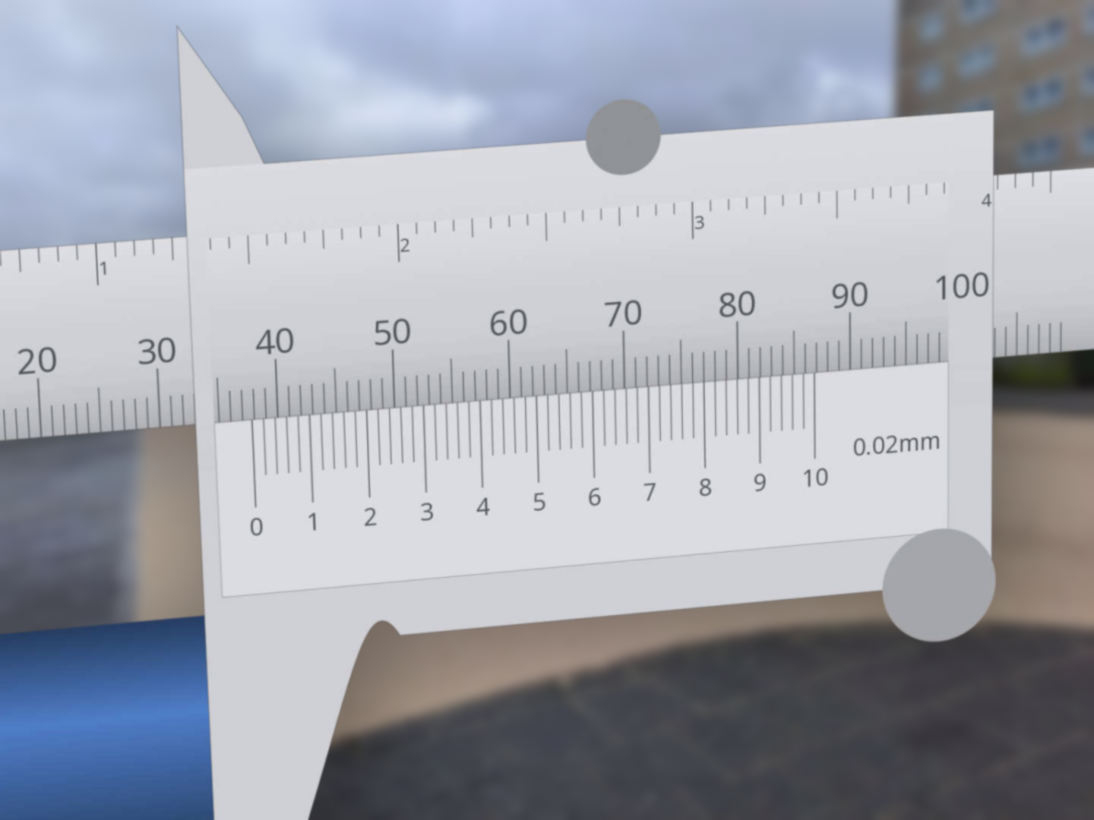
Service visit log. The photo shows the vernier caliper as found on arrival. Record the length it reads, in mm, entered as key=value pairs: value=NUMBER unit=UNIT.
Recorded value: value=37.8 unit=mm
